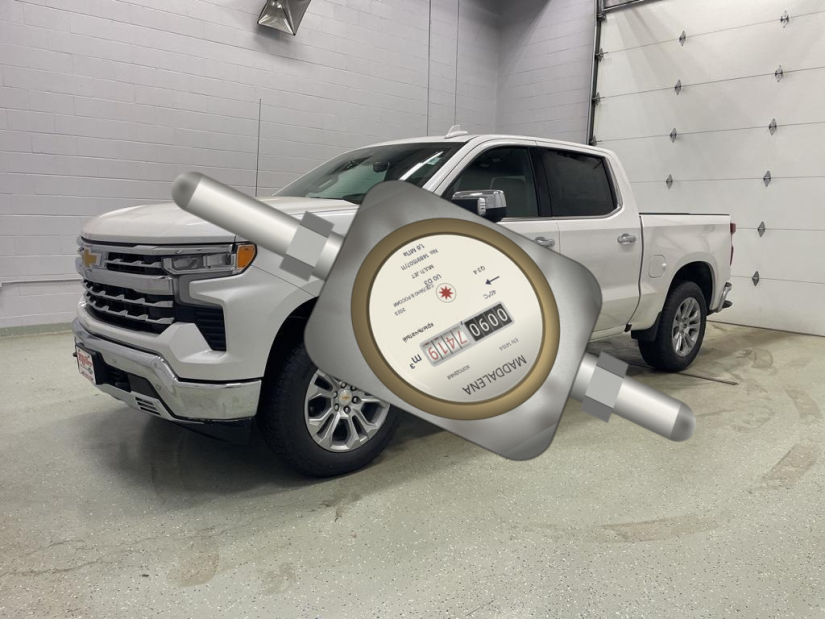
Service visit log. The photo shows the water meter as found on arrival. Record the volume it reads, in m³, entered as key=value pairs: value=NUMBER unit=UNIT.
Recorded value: value=90.7419 unit=m³
